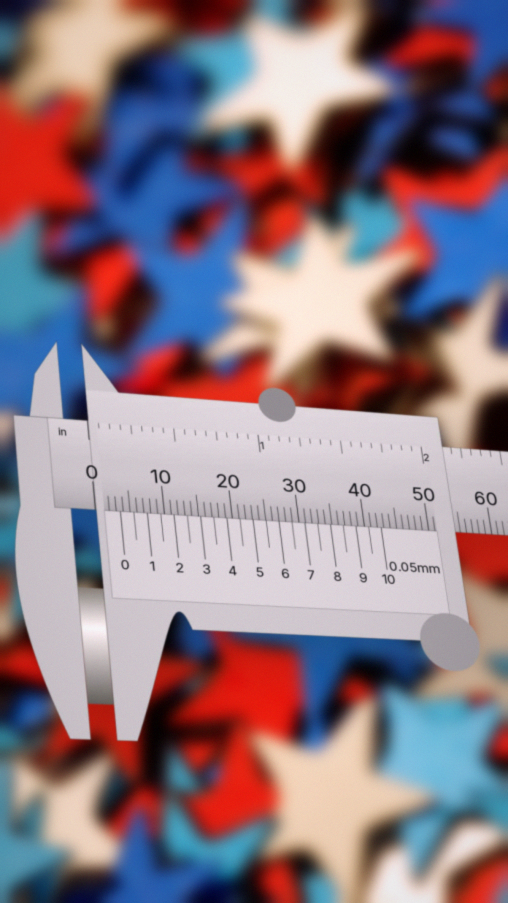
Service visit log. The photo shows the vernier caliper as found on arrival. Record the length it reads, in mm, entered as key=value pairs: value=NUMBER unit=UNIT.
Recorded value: value=3.6 unit=mm
